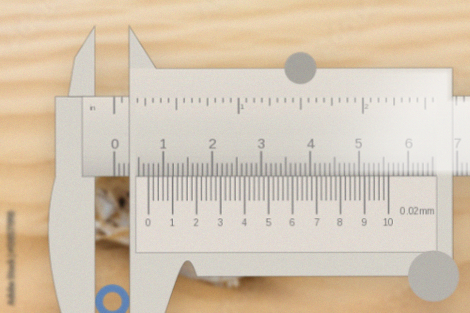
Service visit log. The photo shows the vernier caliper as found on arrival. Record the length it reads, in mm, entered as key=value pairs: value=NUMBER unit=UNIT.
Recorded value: value=7.0 unit=mm
